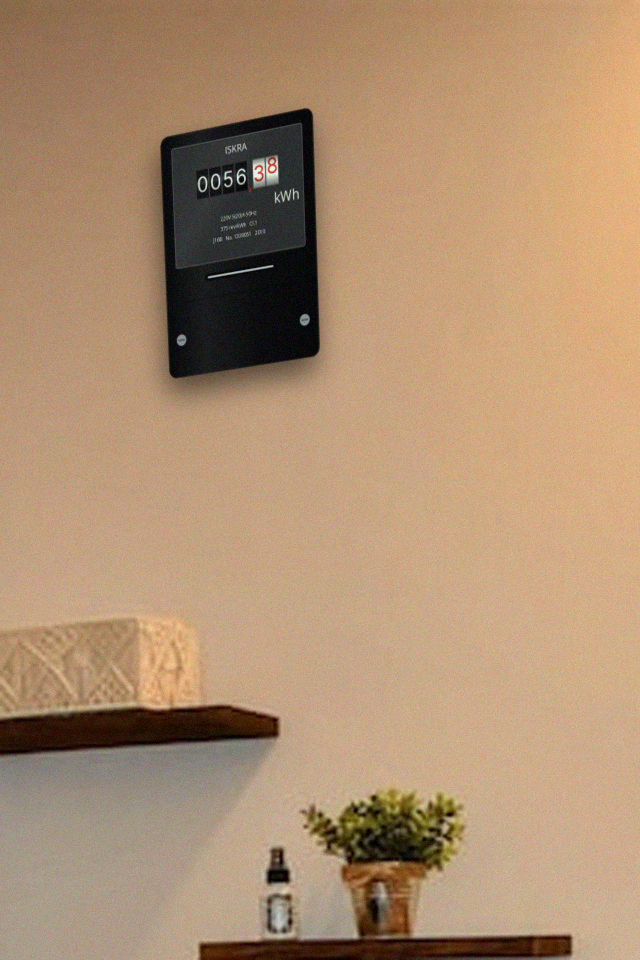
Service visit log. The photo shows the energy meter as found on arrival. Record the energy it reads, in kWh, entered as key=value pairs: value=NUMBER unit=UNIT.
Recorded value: value=56.38 unit=kWh
